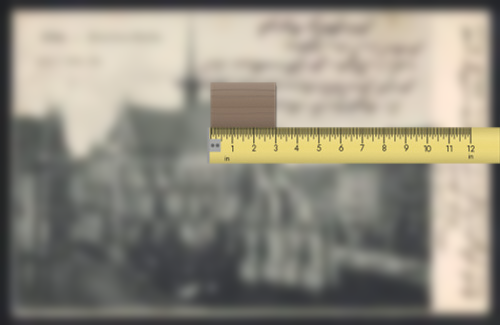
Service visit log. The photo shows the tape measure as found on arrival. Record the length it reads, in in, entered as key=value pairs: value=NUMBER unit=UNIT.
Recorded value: value=3 unit=in
